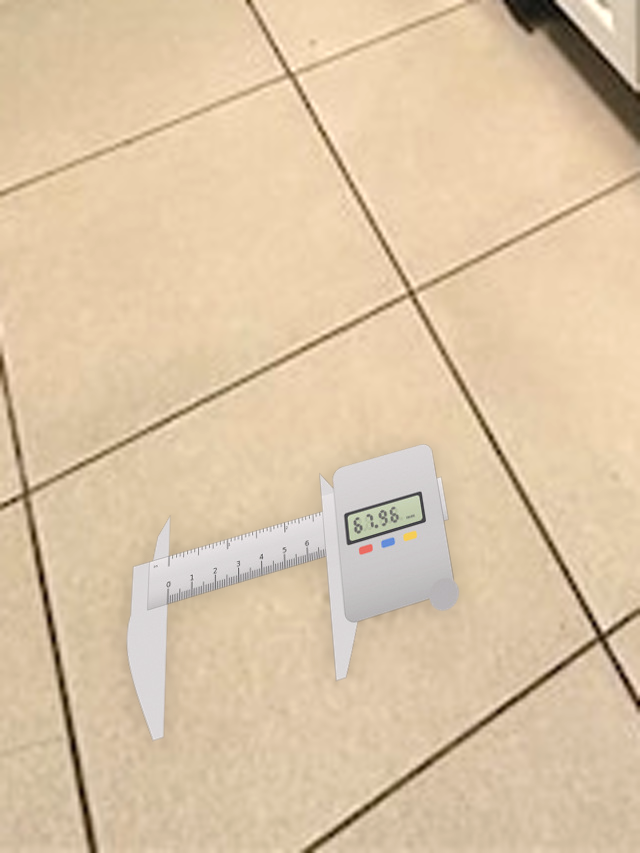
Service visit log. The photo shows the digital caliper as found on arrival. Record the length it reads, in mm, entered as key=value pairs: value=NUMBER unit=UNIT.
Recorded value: value=67.96 unit=mm
